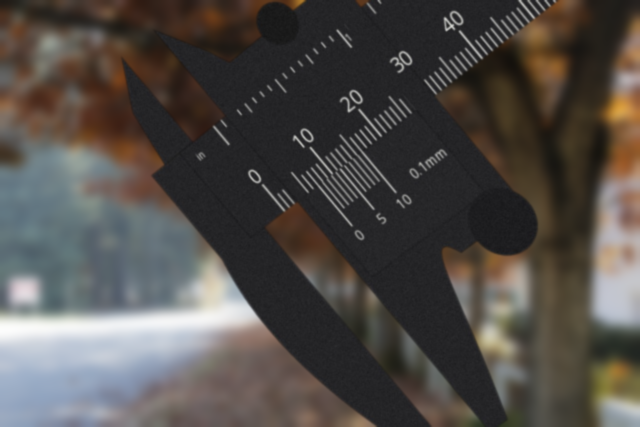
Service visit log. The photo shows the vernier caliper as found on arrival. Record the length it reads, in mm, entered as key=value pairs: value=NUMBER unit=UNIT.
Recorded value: value=7.0 unit=mm
